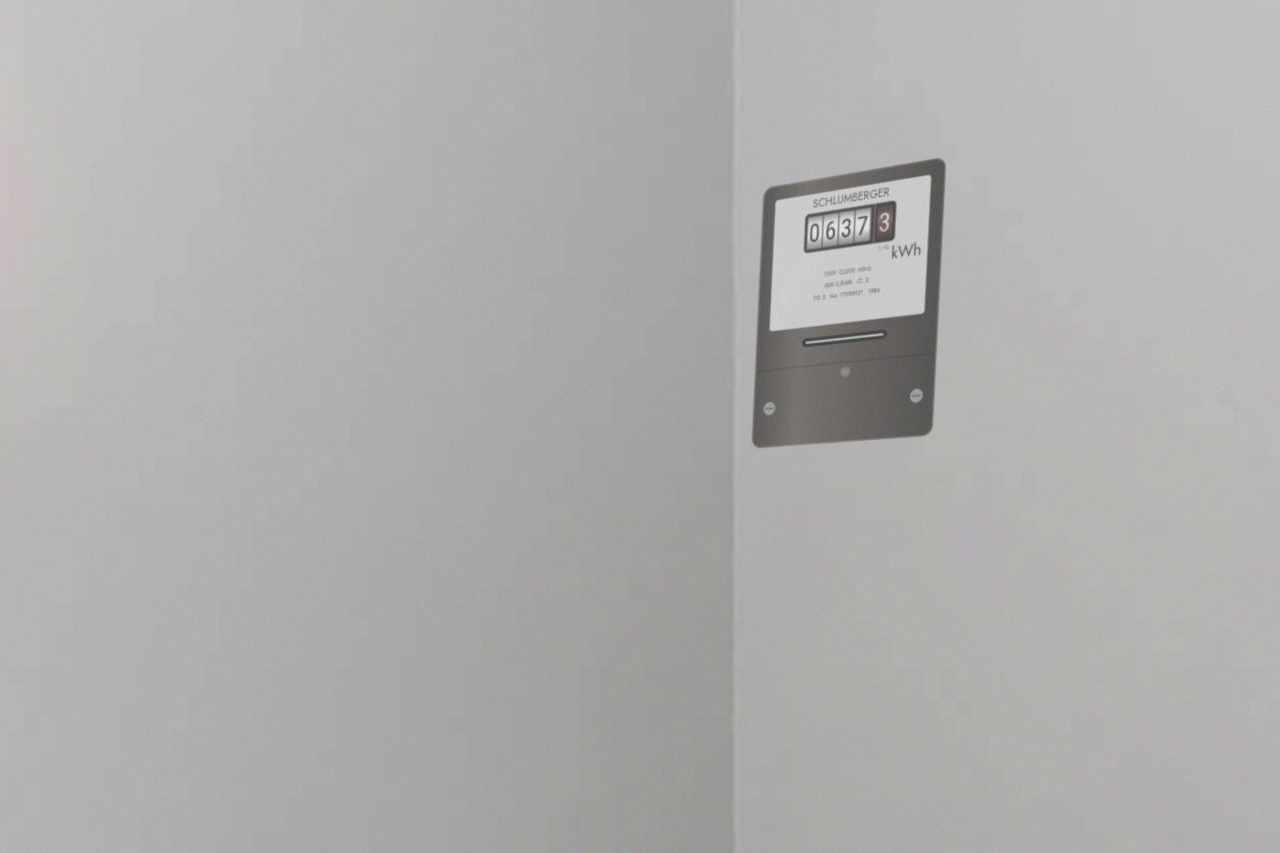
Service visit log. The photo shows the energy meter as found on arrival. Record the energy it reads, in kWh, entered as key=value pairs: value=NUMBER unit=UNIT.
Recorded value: value=637.3 unit=kWh
